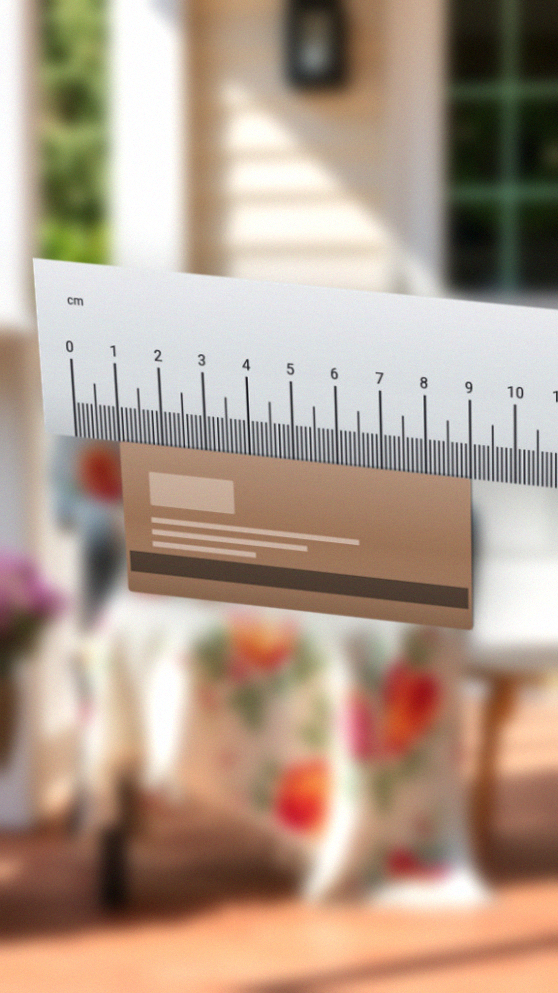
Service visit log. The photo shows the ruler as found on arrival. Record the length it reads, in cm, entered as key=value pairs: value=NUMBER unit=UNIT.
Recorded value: value=8 unit=cm
